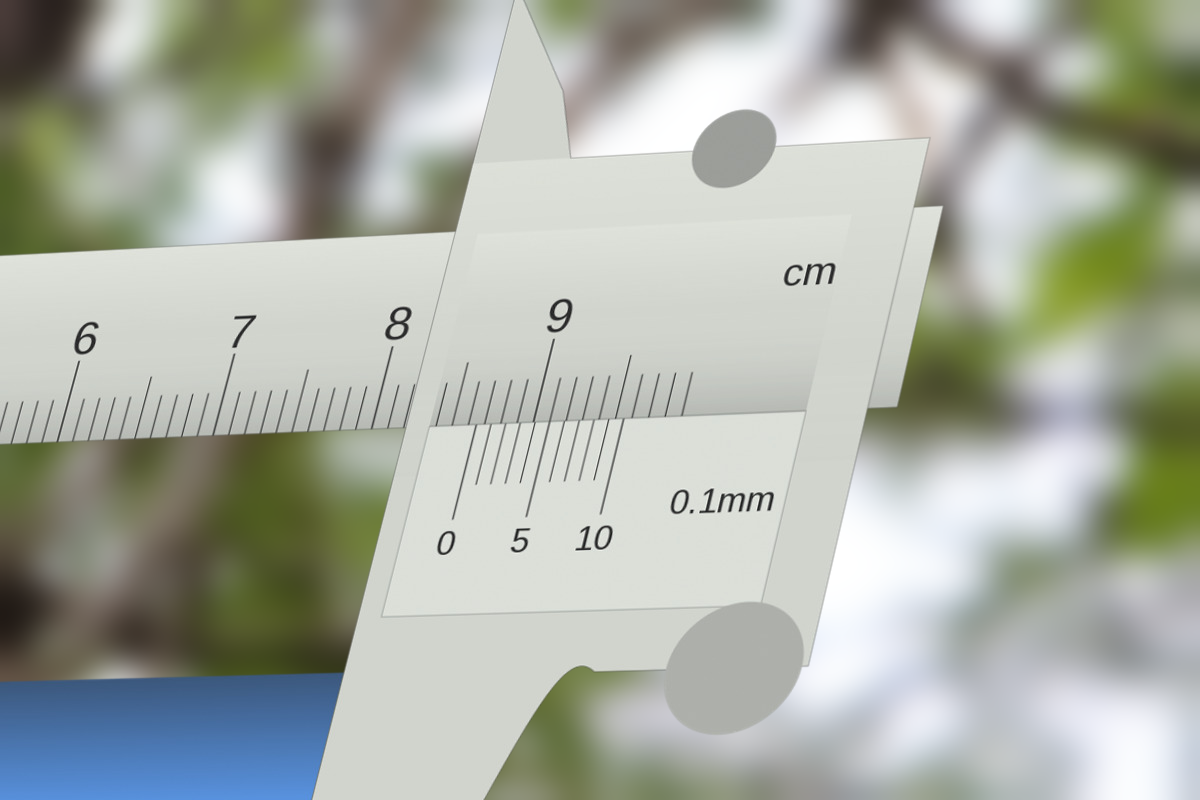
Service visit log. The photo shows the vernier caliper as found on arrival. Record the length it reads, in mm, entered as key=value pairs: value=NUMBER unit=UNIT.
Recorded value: value=86.5 unit=mm
